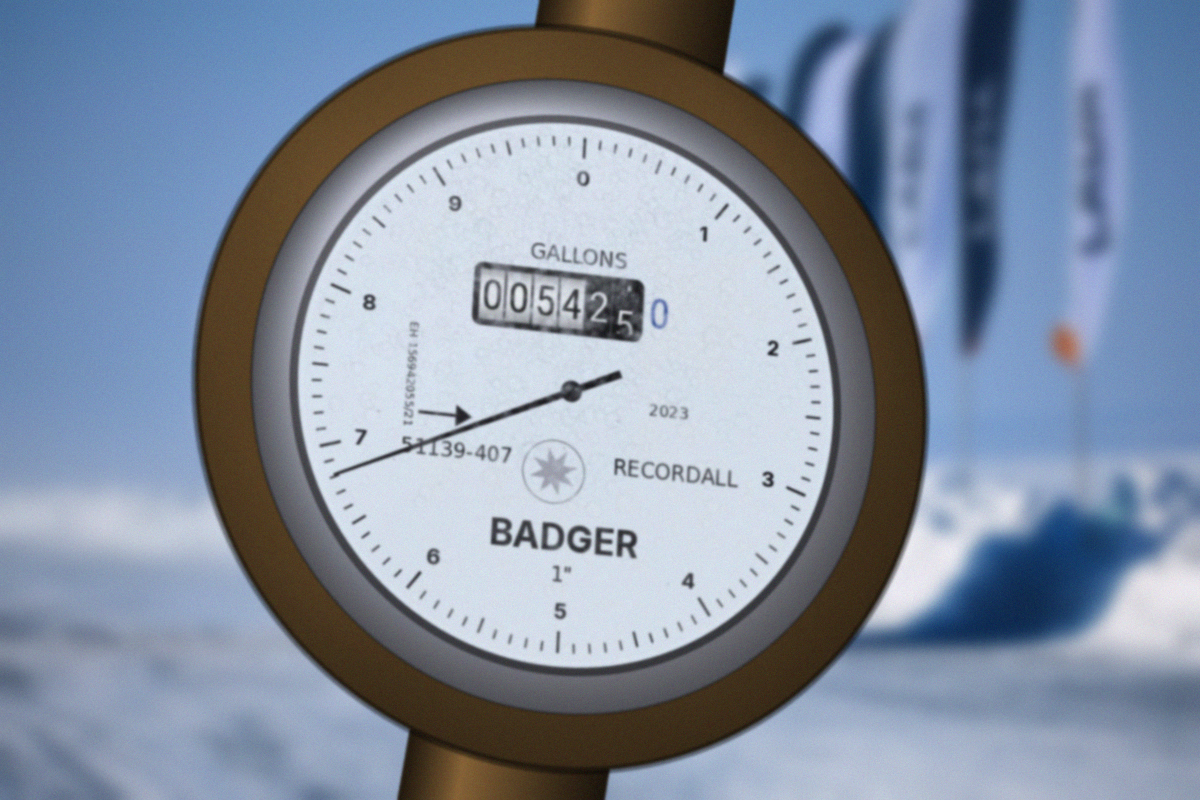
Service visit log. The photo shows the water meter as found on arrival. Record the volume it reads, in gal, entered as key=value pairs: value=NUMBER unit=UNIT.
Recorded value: value=54246.8 unit=gal
